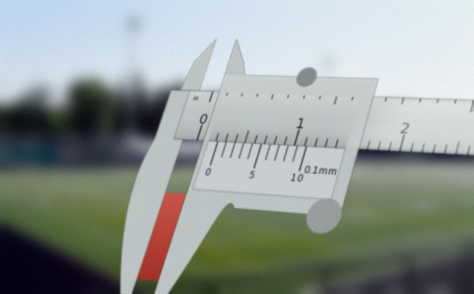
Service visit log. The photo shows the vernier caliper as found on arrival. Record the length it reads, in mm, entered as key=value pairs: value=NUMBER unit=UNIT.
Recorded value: value=2.2 unit=mm
